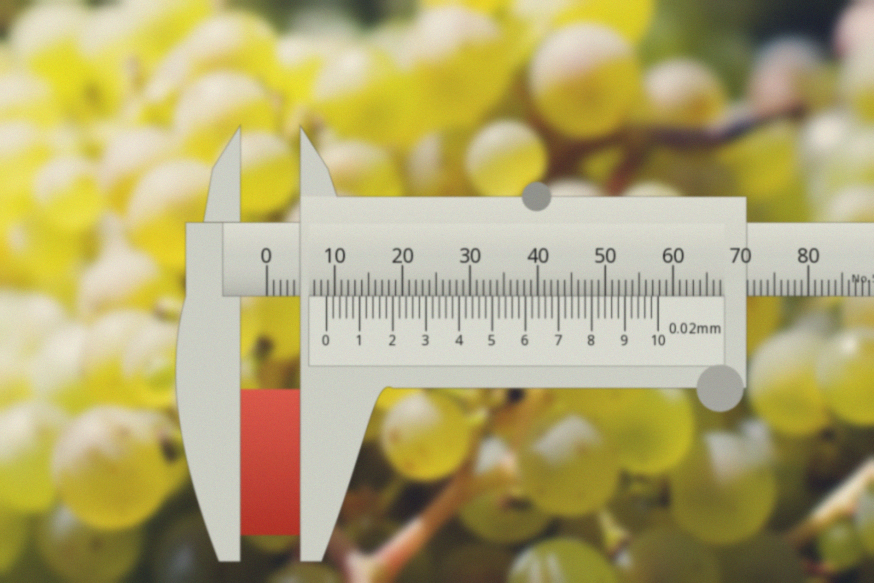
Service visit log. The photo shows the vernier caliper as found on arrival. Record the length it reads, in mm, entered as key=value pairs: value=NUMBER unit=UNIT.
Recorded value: value=8.8 unit=mm
